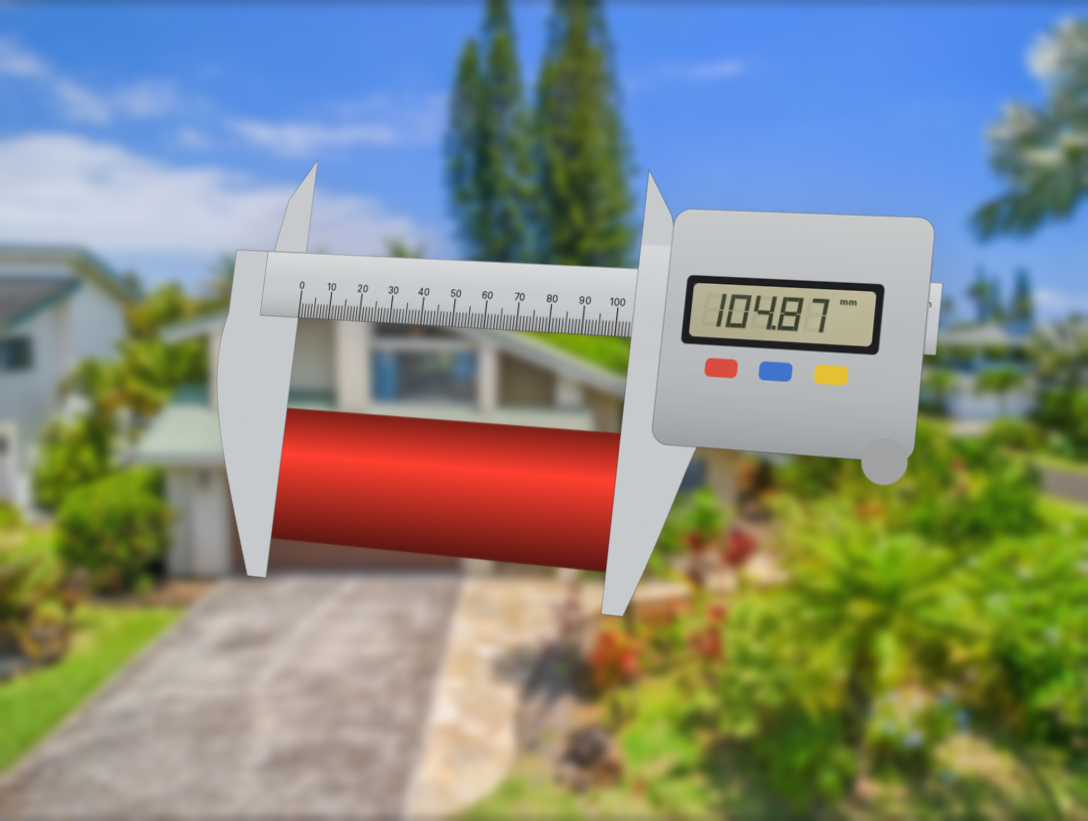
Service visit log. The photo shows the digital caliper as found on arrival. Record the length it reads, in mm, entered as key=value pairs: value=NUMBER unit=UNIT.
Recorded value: value=104.87 unit=mm
